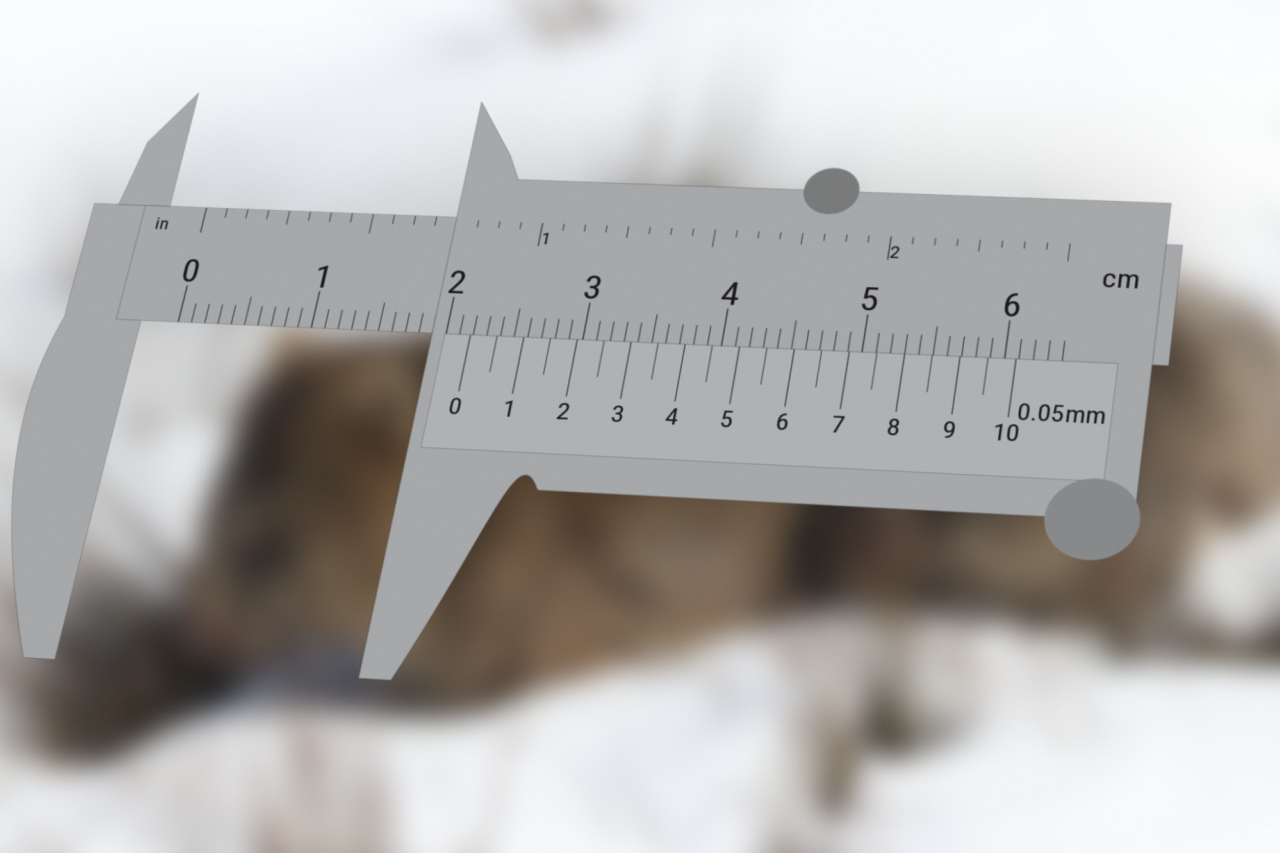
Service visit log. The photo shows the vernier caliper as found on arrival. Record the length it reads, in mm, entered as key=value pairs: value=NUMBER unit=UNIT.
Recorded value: value=21.8 unit=mm
